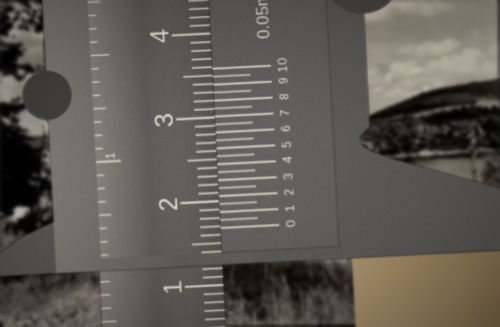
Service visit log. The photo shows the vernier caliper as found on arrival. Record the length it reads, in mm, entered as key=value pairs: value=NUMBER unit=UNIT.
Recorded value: value=16.8 unit=mm
